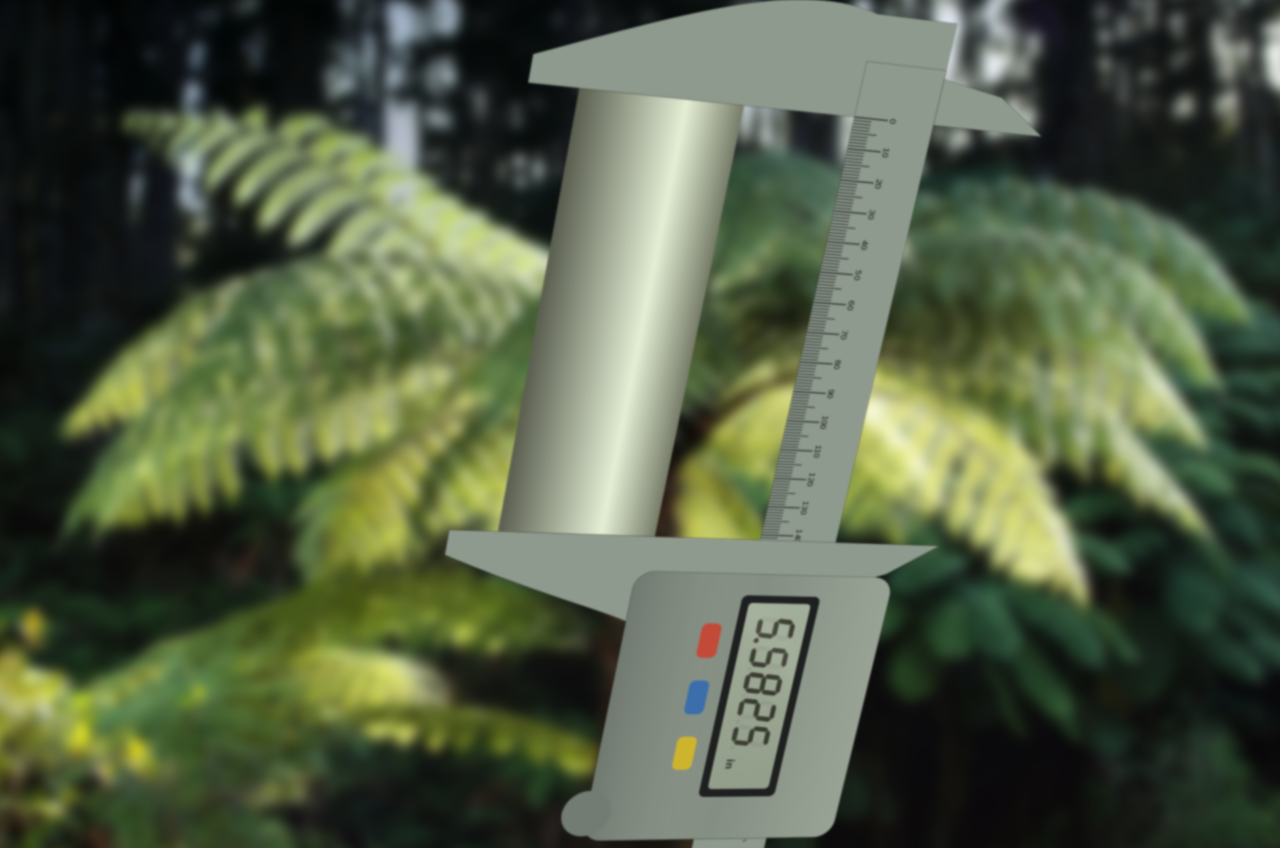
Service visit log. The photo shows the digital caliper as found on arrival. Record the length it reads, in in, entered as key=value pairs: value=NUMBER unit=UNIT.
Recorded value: value=5.5825 unit=in
